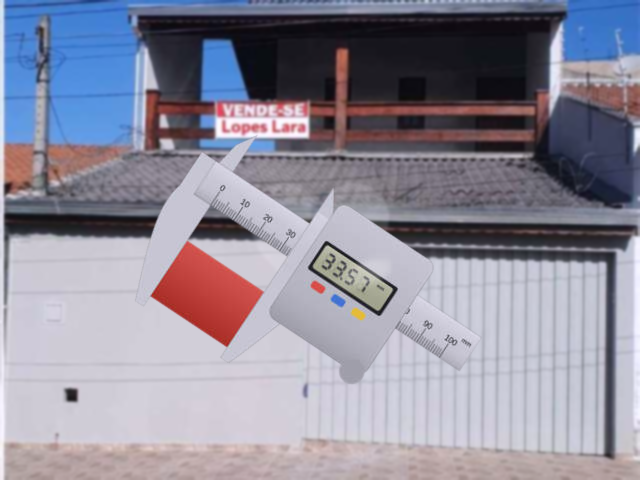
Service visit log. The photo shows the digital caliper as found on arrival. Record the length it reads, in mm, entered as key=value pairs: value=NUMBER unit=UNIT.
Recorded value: value=33.57 unit=mm
